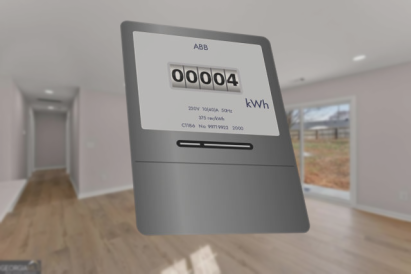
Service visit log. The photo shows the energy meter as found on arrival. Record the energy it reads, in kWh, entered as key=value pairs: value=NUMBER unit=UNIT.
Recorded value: value=4 unit=kWh
